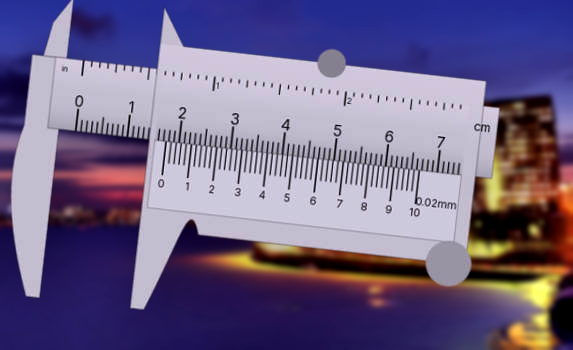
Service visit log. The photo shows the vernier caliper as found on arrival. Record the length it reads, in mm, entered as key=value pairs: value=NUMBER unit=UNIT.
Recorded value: value=17.5 unit=mm
